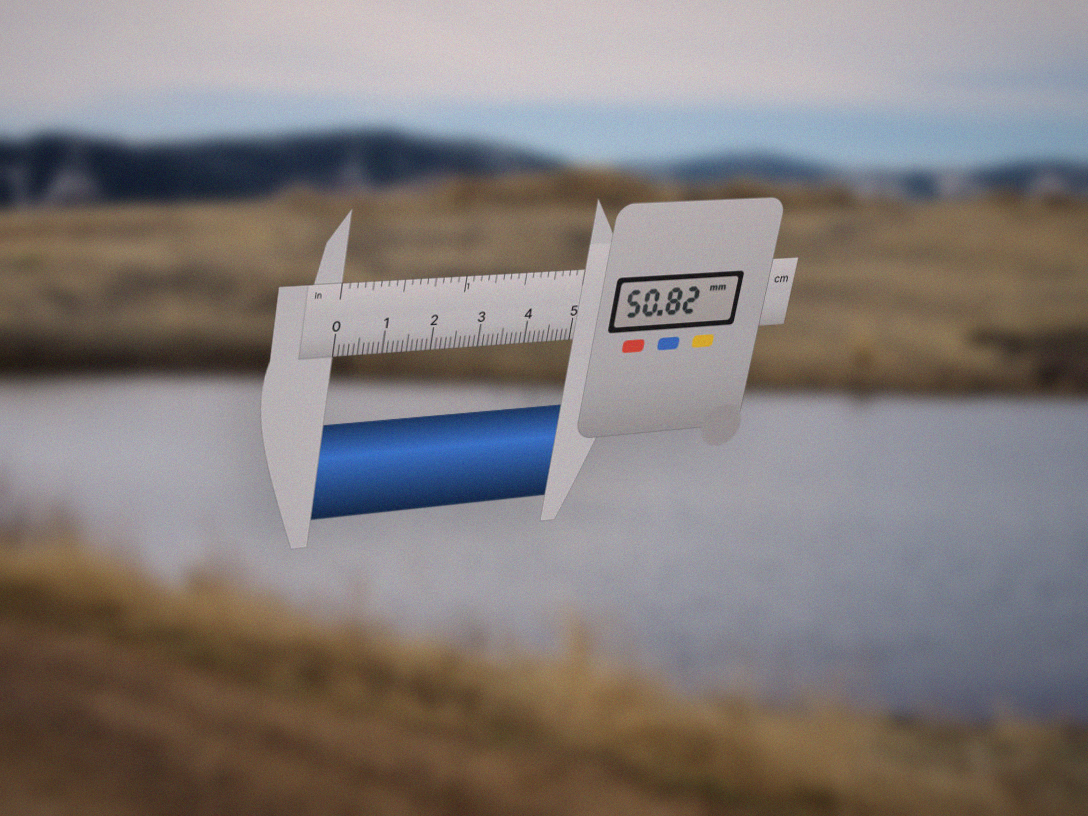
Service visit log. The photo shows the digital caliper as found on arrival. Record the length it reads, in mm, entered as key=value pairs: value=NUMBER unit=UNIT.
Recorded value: value=50.82 unit=mm
